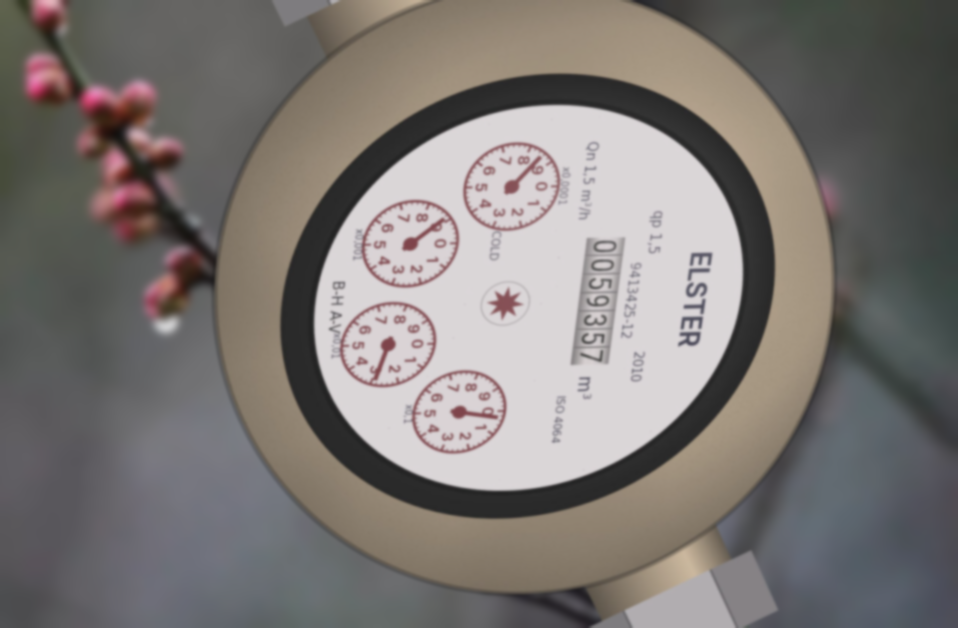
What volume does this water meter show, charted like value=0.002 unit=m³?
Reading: value=59357.0288 unit=m³
